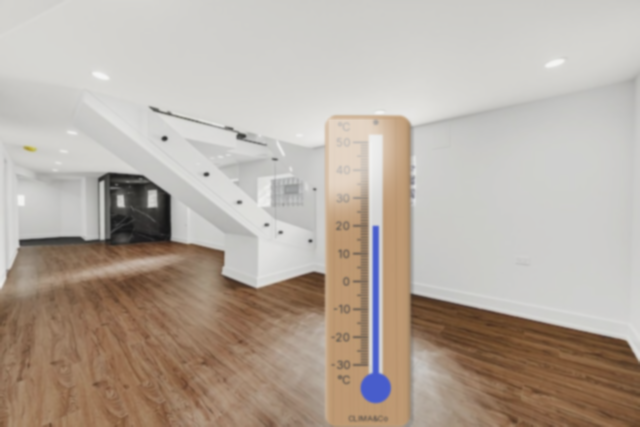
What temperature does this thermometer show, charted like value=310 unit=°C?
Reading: value=20 unit=°C
